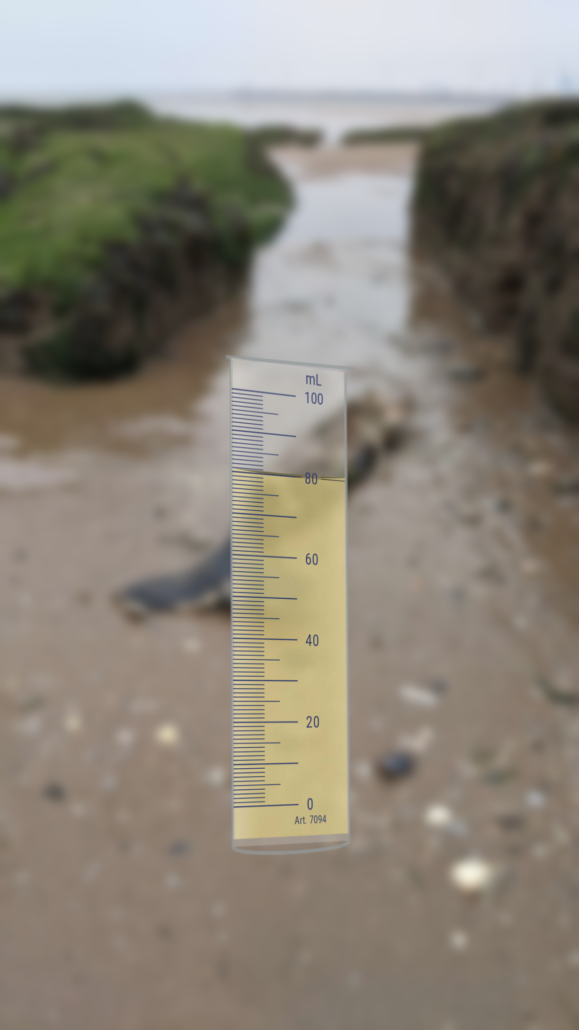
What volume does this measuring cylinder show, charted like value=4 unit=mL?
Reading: value=80 unit=mL
